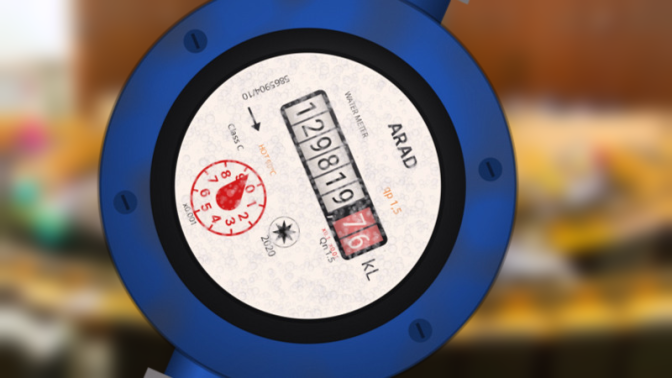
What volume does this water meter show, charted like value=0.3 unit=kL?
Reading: value=129819.759 unit=kL
